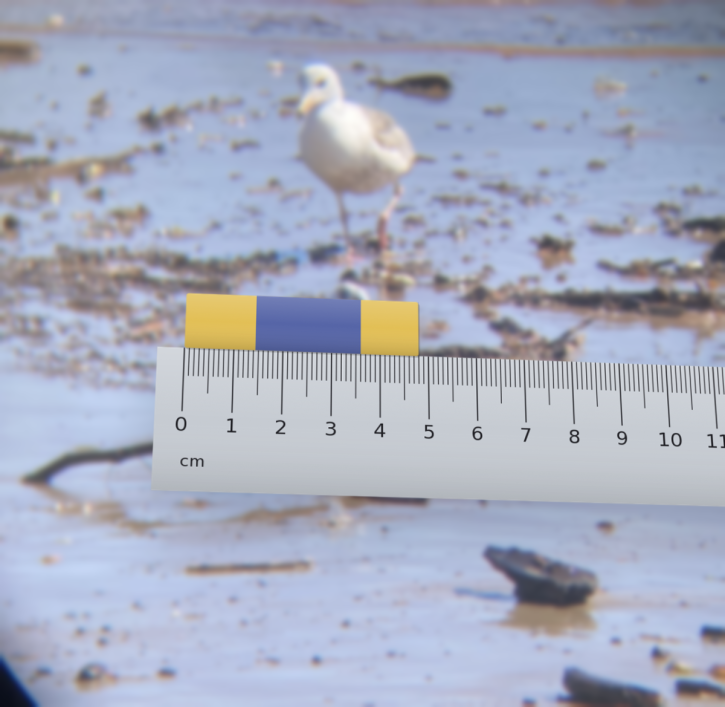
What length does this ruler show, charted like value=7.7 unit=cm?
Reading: value=4.8 unit=cm
